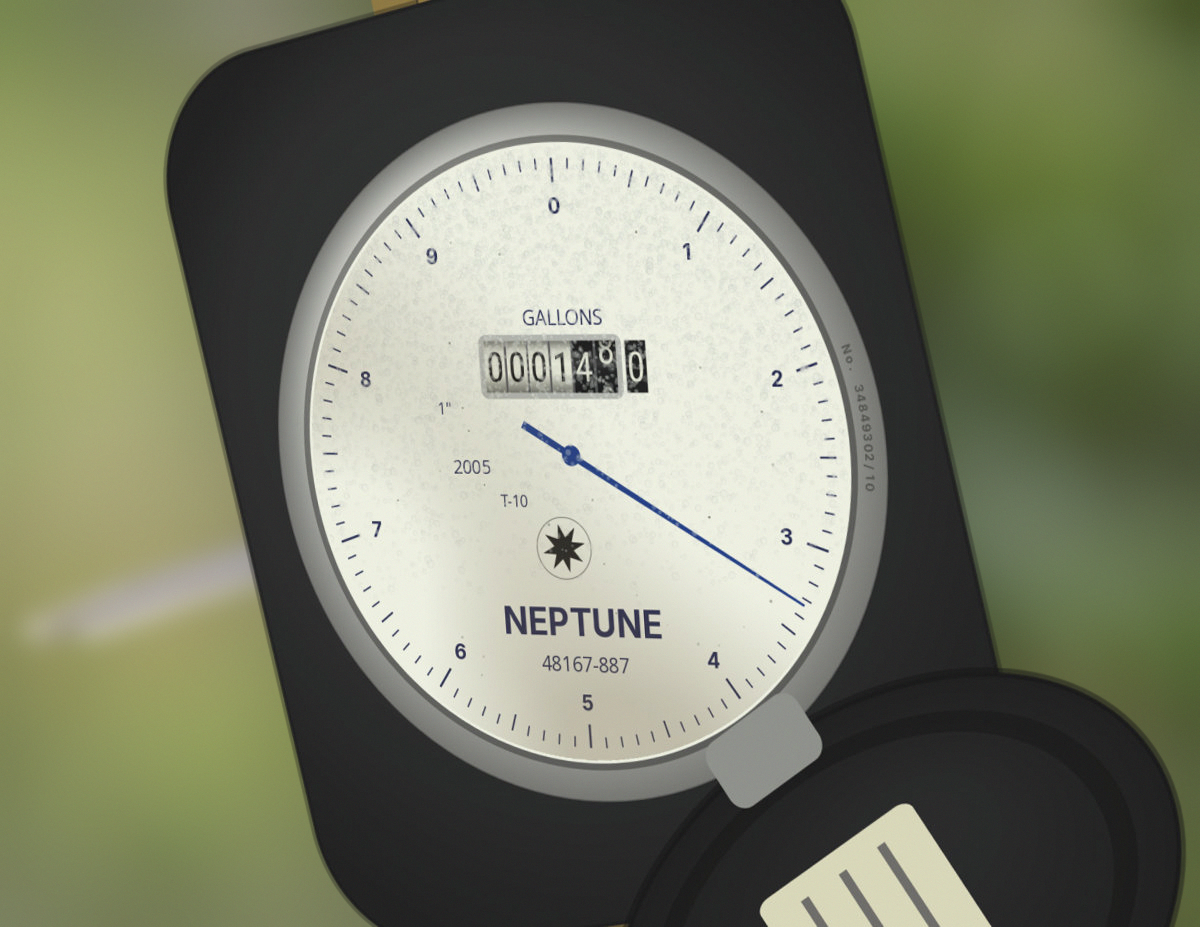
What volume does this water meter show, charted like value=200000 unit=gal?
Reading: value=1483.3 unit=gal
